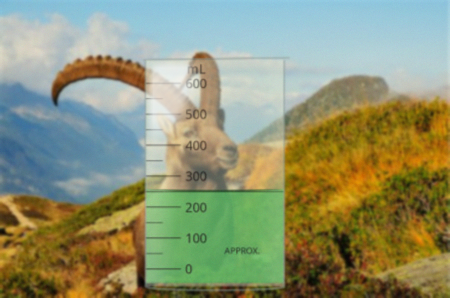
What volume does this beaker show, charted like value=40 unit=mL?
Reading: value=250 unit=mL
